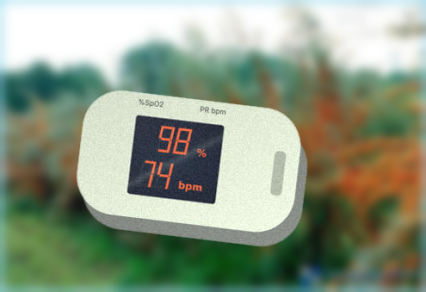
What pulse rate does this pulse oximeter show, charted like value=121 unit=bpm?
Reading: value=74 unit=bpm
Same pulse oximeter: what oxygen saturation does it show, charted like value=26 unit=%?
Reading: value=98 unit=%
